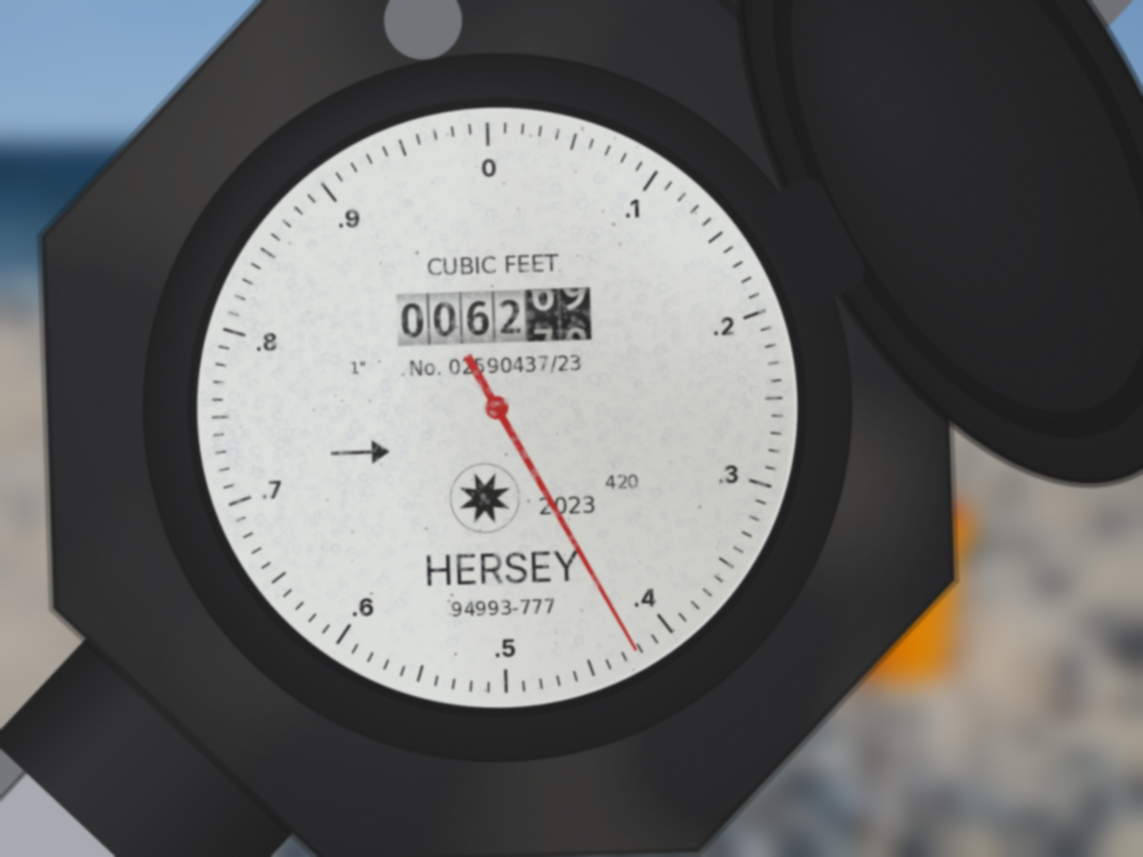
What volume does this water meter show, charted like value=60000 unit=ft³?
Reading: value=6269.42 unit=ft³
